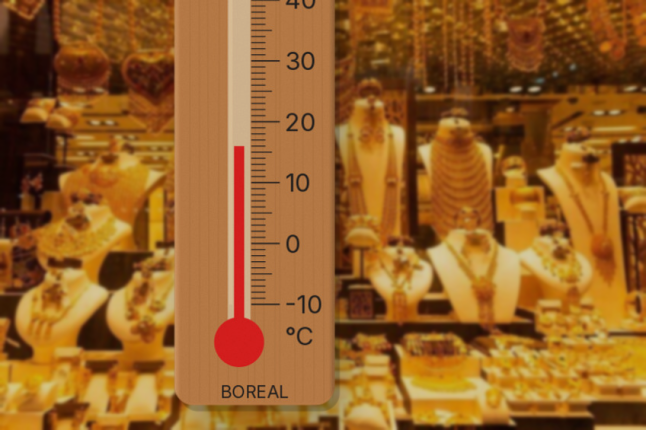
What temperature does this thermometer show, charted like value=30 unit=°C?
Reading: value=16 unit=°C
